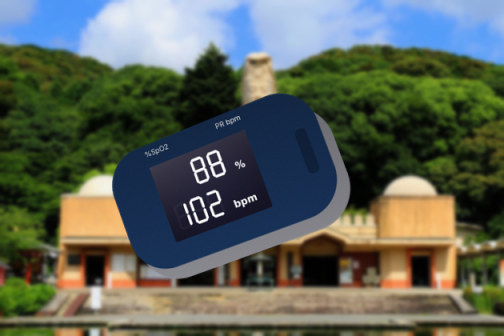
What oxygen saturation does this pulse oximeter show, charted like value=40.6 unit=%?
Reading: value=88 unit=%
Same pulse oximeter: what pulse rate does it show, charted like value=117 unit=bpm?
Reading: value=102 unit=bpm
